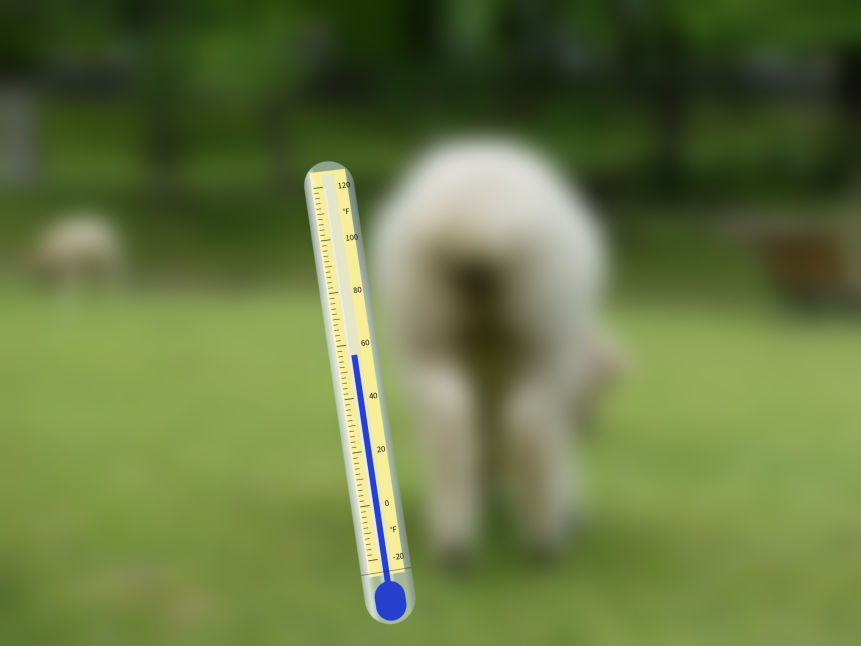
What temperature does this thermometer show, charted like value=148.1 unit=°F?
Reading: value=56 unit=°F
